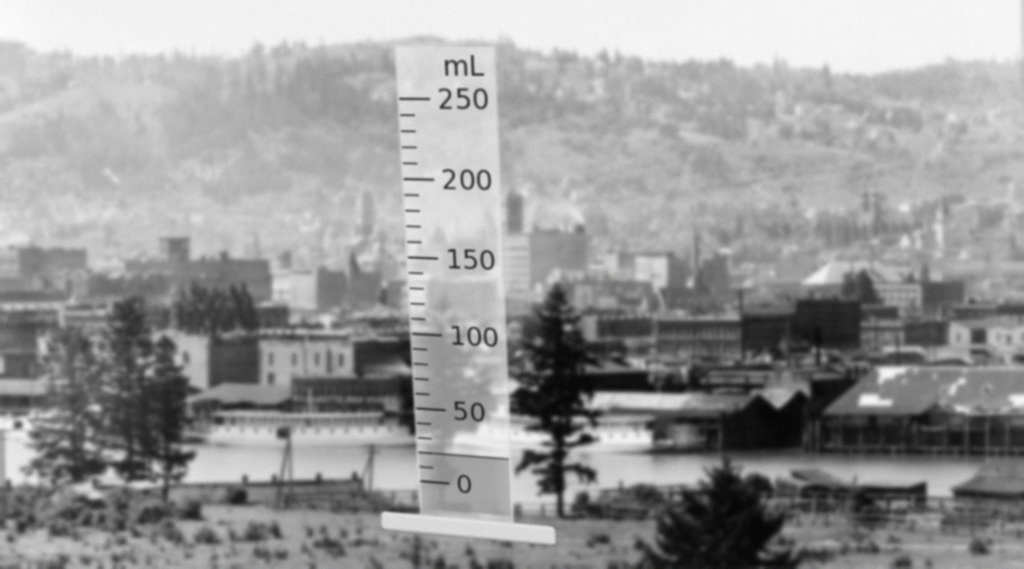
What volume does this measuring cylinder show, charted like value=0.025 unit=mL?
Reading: value=20 unit=mL
